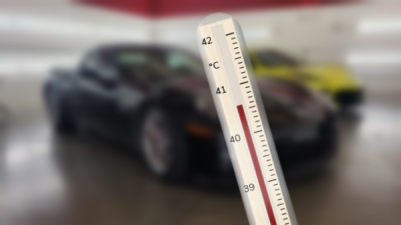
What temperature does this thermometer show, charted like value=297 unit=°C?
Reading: value=40.6 unit=°C
